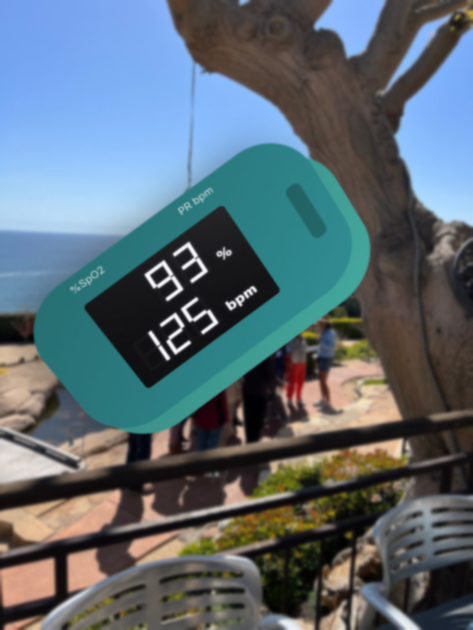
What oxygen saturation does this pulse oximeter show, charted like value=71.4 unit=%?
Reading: value=93 unit=%
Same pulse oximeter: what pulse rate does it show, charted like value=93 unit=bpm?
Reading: value=125 unit=bpm
